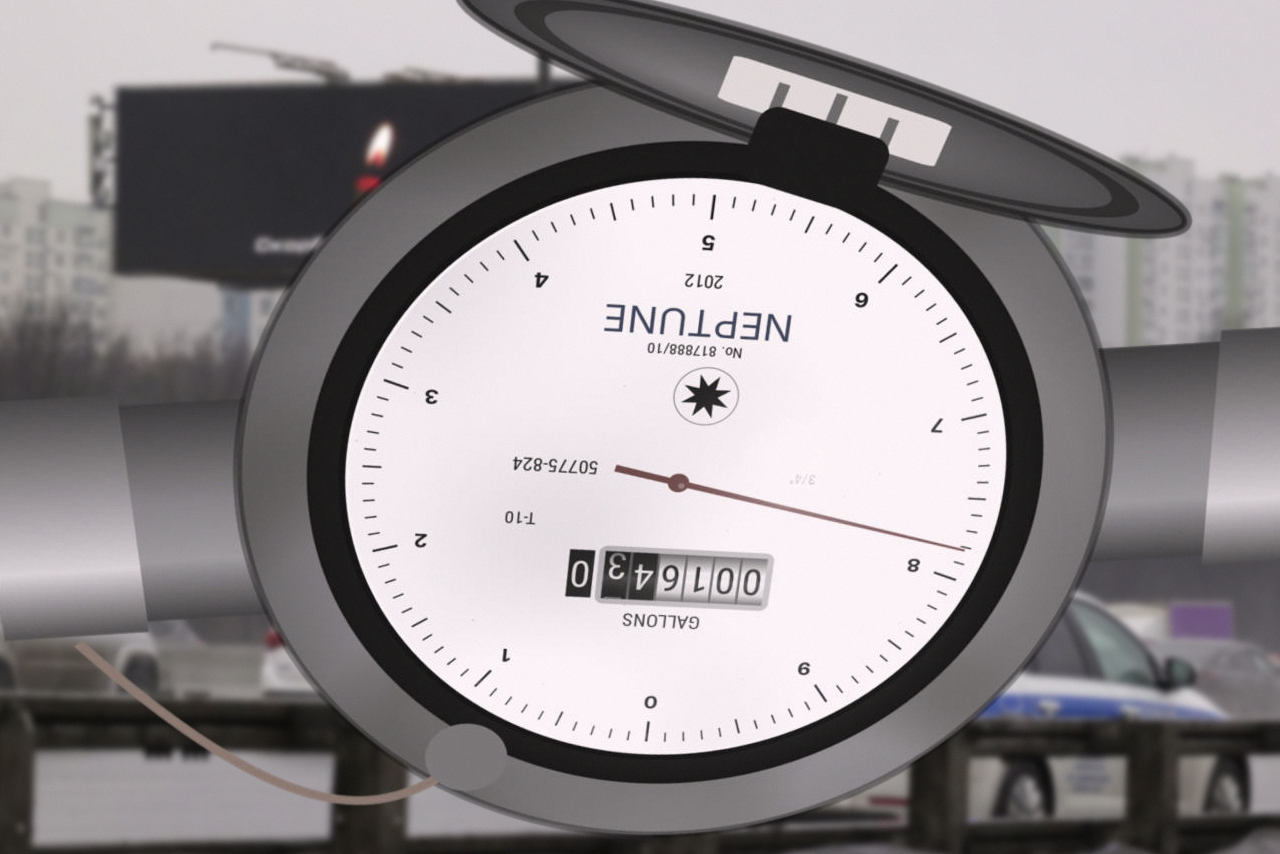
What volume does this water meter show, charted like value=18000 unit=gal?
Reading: value=16427.8 unit=gal
